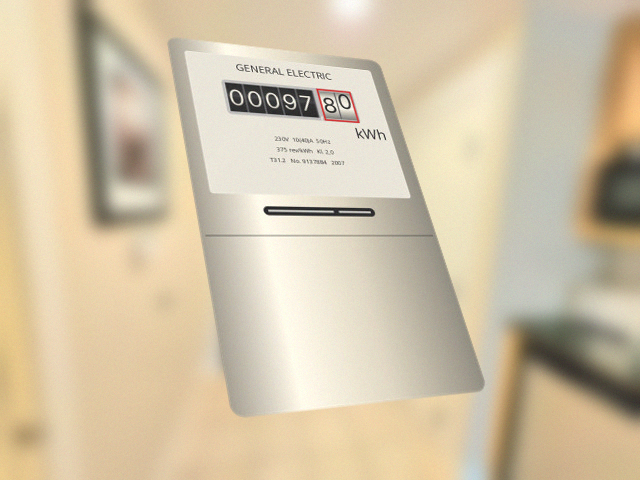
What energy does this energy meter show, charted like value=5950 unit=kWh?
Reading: value=97.80 unit=kWh
